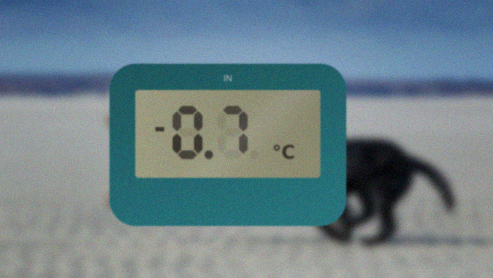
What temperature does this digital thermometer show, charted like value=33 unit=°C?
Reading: value=-0.7 unit=°C
